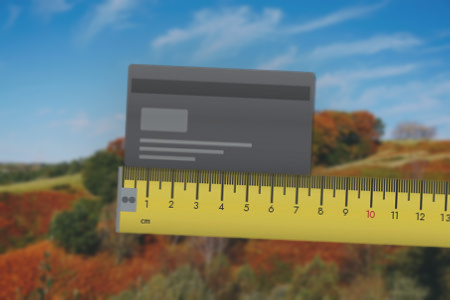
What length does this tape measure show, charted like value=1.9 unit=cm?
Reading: value=7.5 unit=cm
